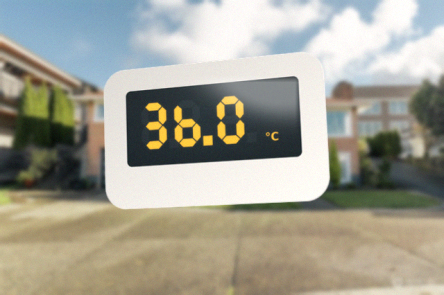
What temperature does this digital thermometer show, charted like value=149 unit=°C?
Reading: value=36.0 unit=°C
